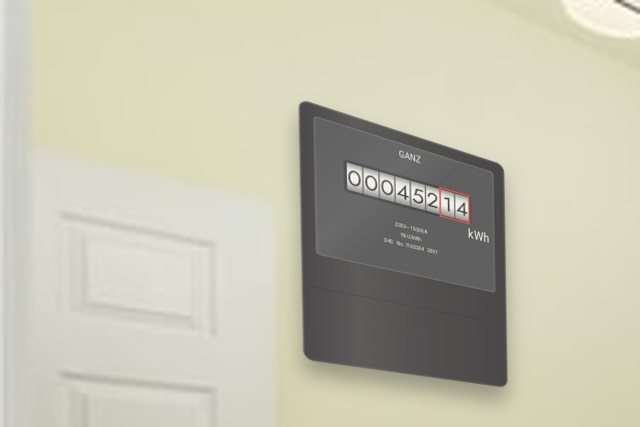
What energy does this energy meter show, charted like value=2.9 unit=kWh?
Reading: value=452.14 unit=kWh
